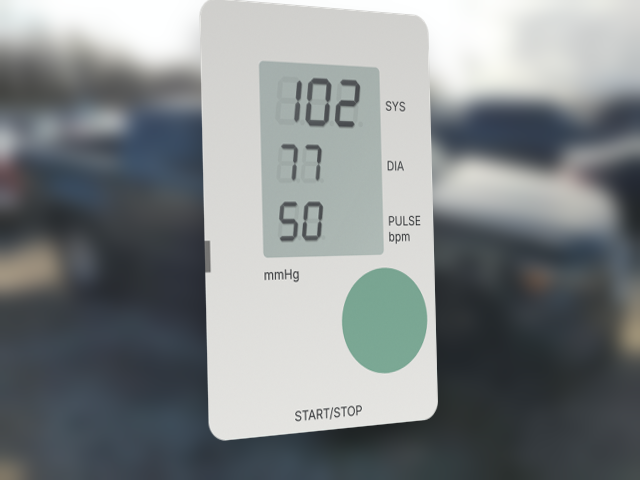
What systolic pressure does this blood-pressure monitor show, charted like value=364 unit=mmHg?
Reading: value=102 unit=mmHg
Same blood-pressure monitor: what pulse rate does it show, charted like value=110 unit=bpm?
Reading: value=50 unit=bpm
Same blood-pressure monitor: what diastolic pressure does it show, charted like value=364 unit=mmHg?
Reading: value=77 unit=mmHg
